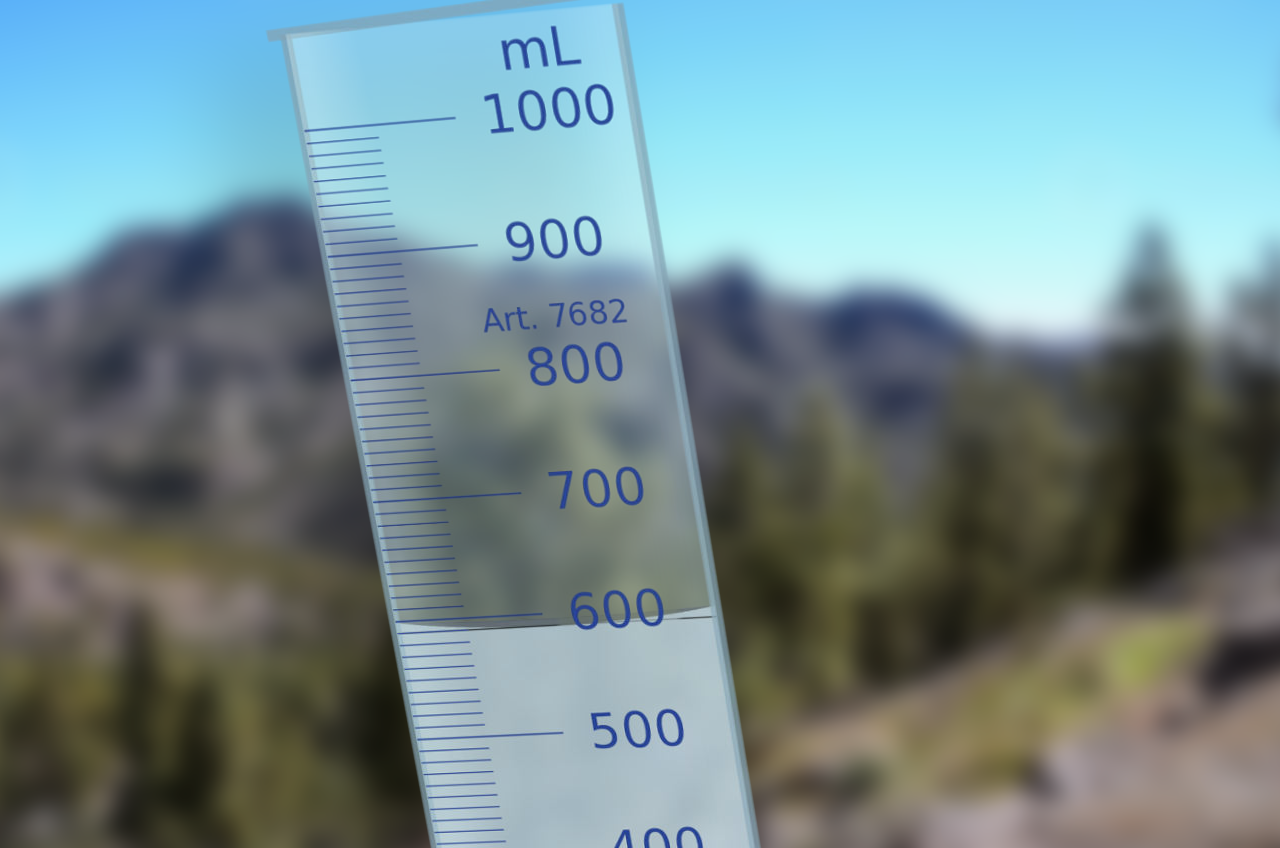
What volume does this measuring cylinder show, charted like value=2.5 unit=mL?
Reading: value=590 unit=mL
